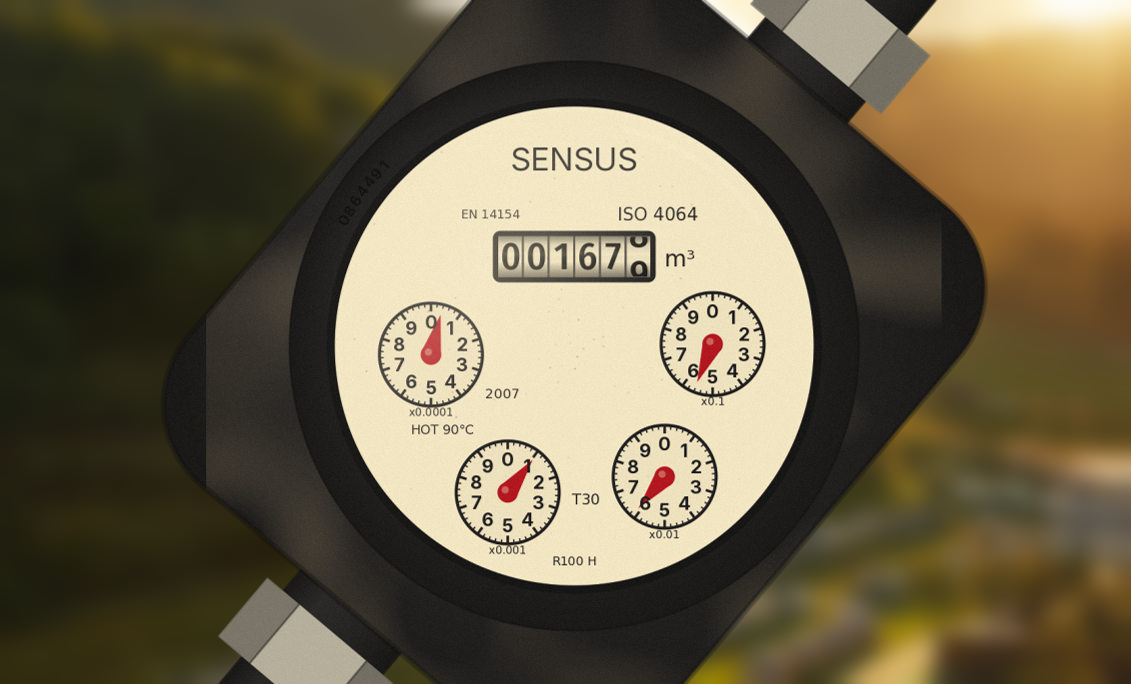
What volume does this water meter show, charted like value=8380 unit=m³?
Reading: value=1678.5610 unit=m³
